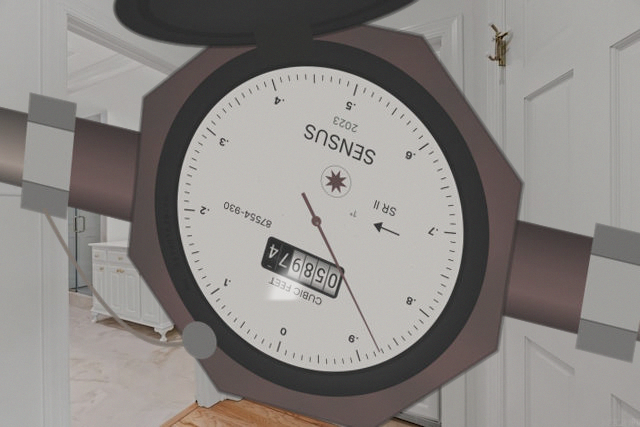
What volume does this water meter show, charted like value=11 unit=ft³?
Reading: value=58973.87 unit=ft³
